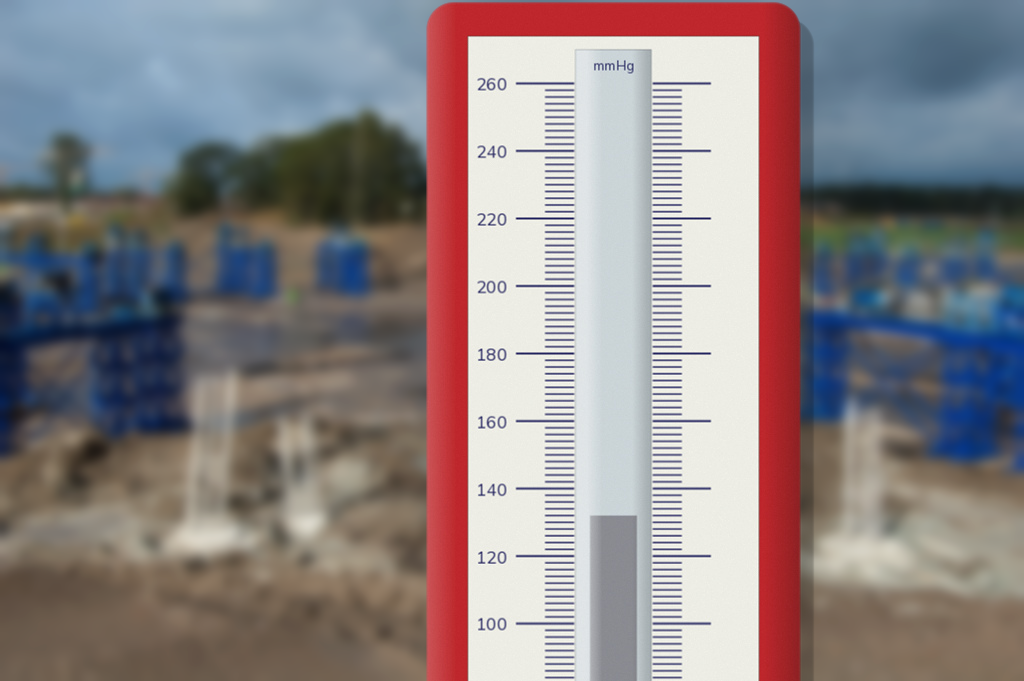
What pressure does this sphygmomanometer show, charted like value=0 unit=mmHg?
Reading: value=132 unit=mmHg
